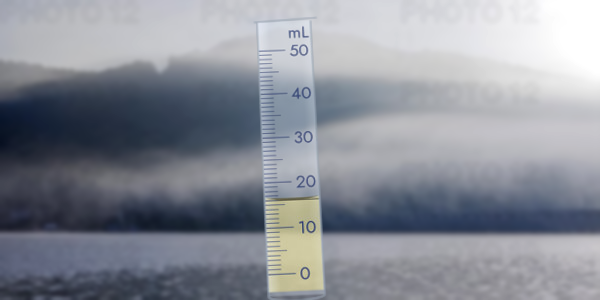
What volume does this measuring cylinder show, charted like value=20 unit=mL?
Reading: value=16 unit=mL
